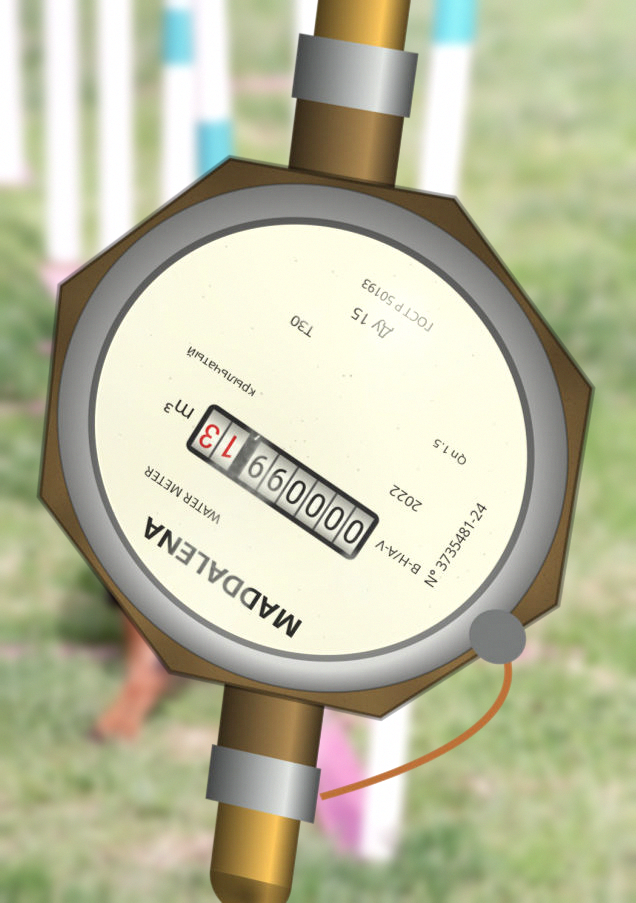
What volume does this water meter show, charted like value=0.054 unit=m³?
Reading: value=99.13 unit=m³
